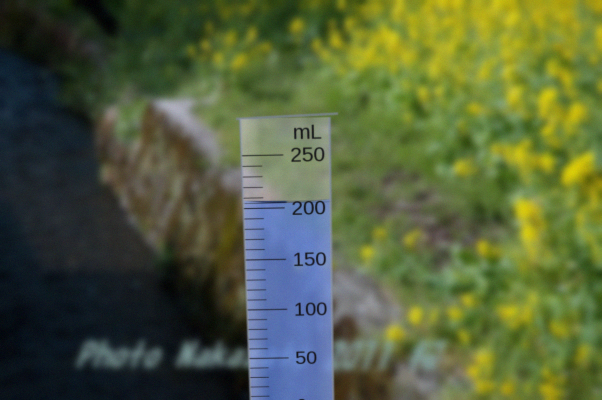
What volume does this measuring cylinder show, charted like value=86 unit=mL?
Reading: value=205 unit=mL
